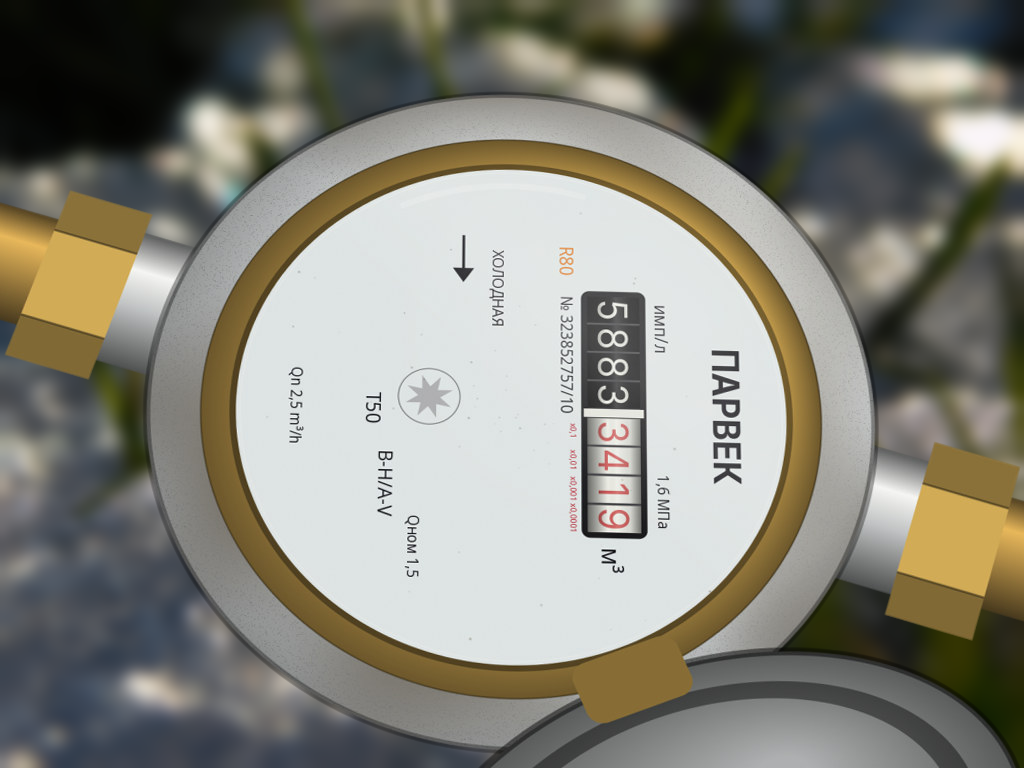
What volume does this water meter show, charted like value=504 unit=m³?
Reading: value=5883.3419 unit=m³
